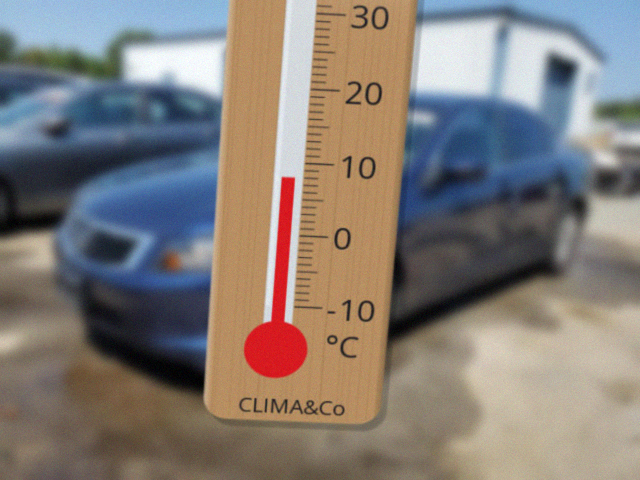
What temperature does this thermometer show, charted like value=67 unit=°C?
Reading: value=8 unit=°C
